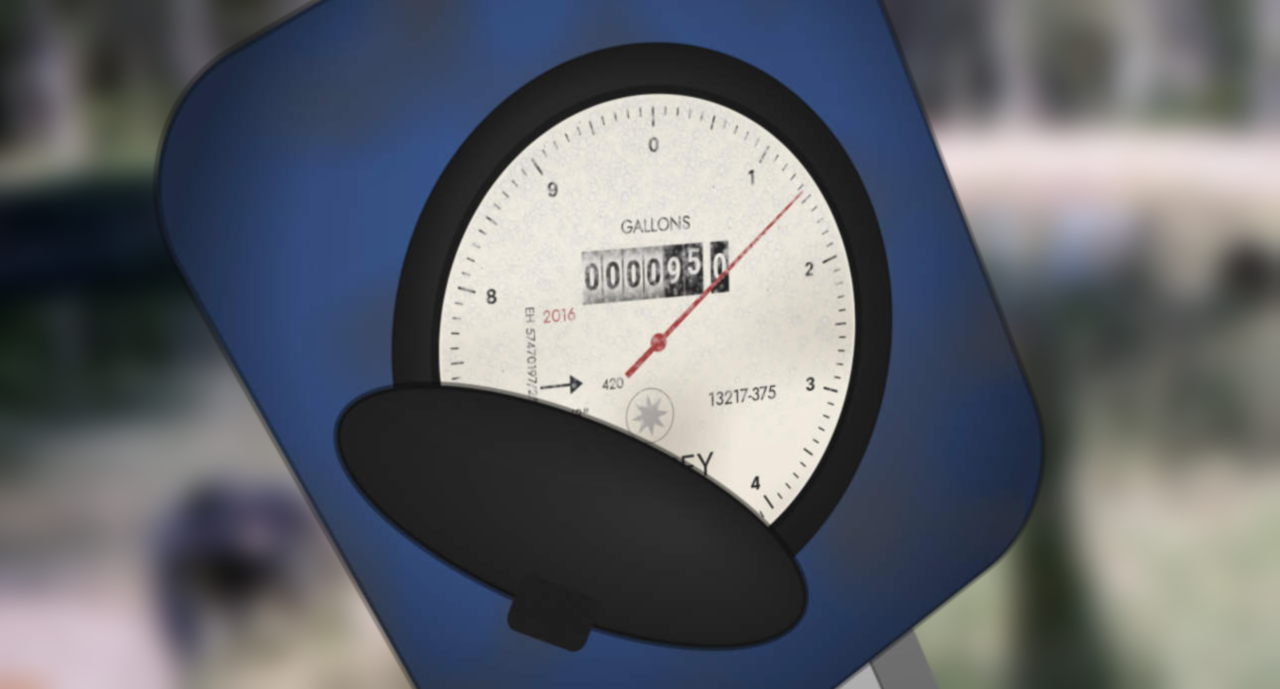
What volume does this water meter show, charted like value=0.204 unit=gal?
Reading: value=951.4 unit=gal
